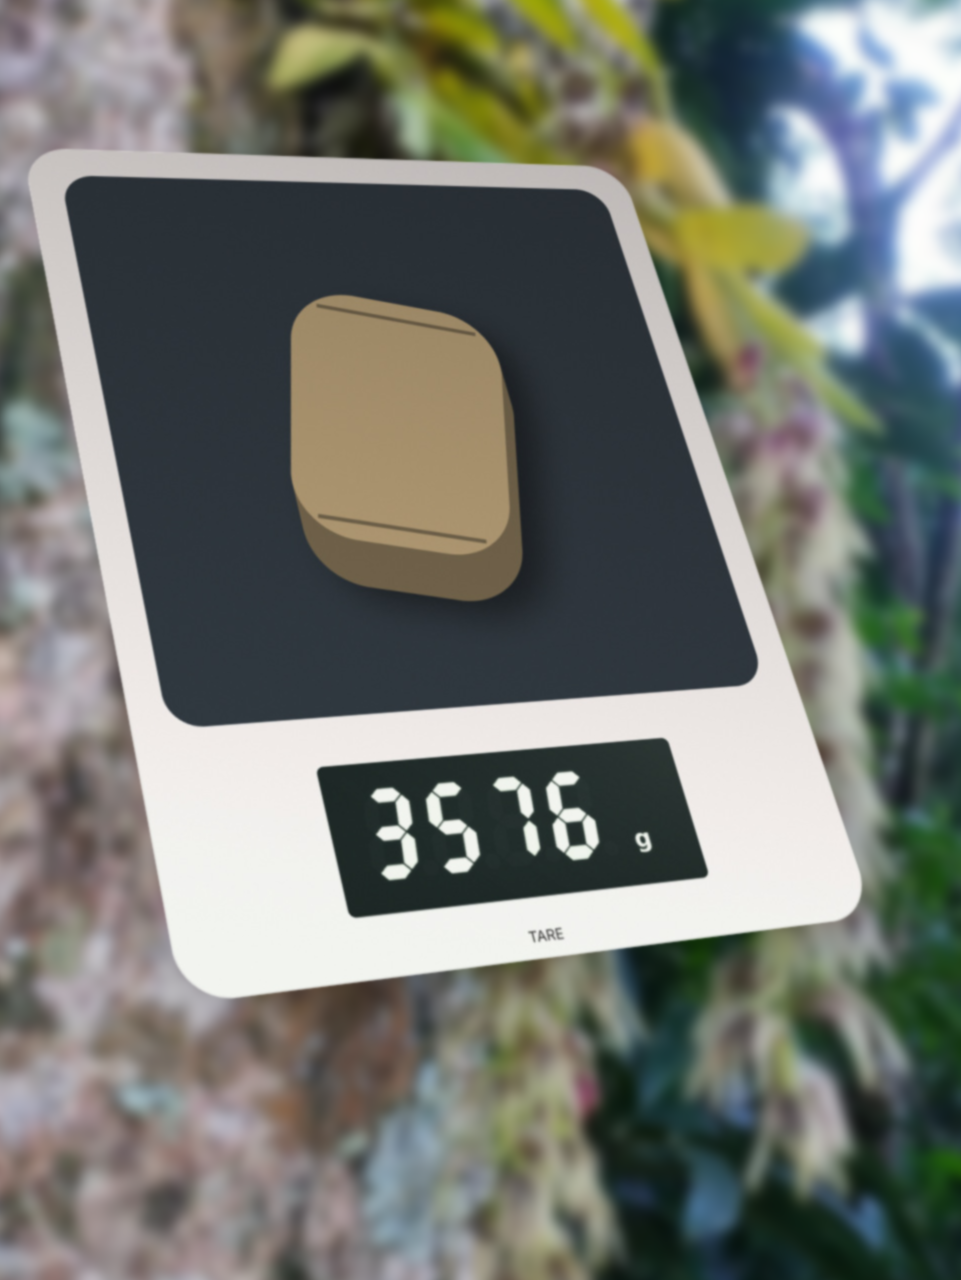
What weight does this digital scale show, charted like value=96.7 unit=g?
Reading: value=3576 unit=g
